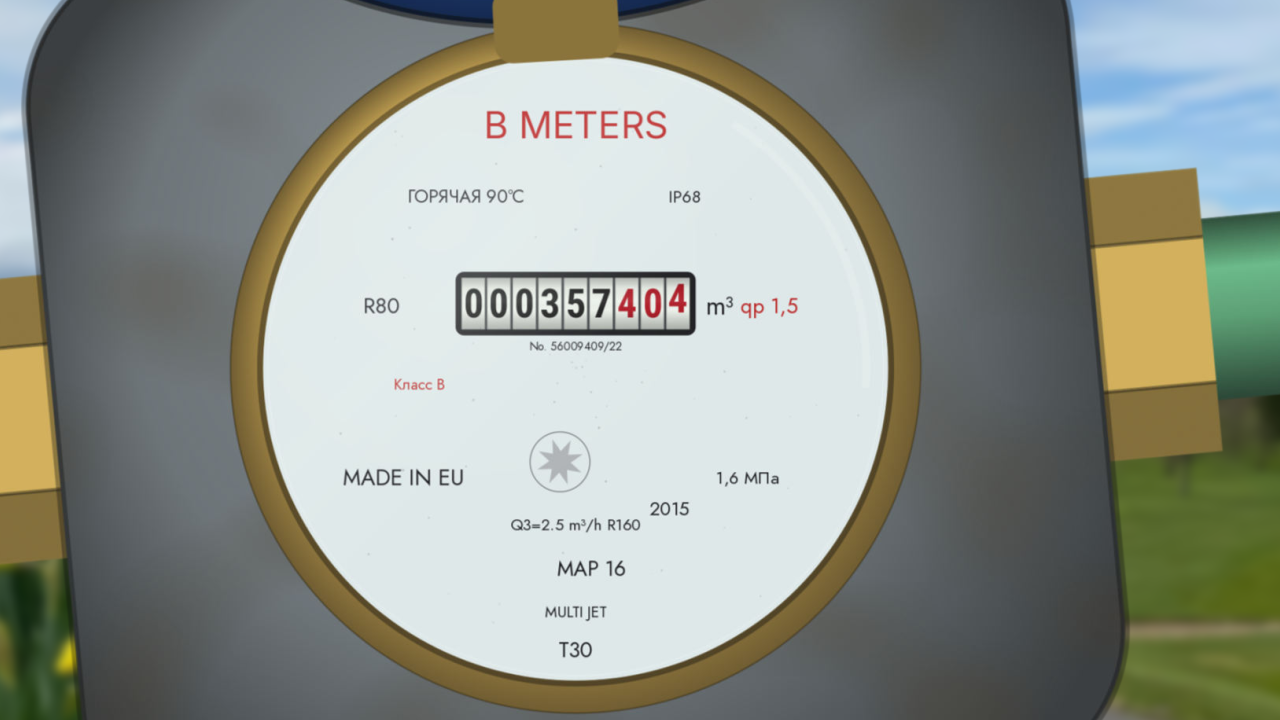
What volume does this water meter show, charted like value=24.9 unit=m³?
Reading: value=357.404 unit=m³
